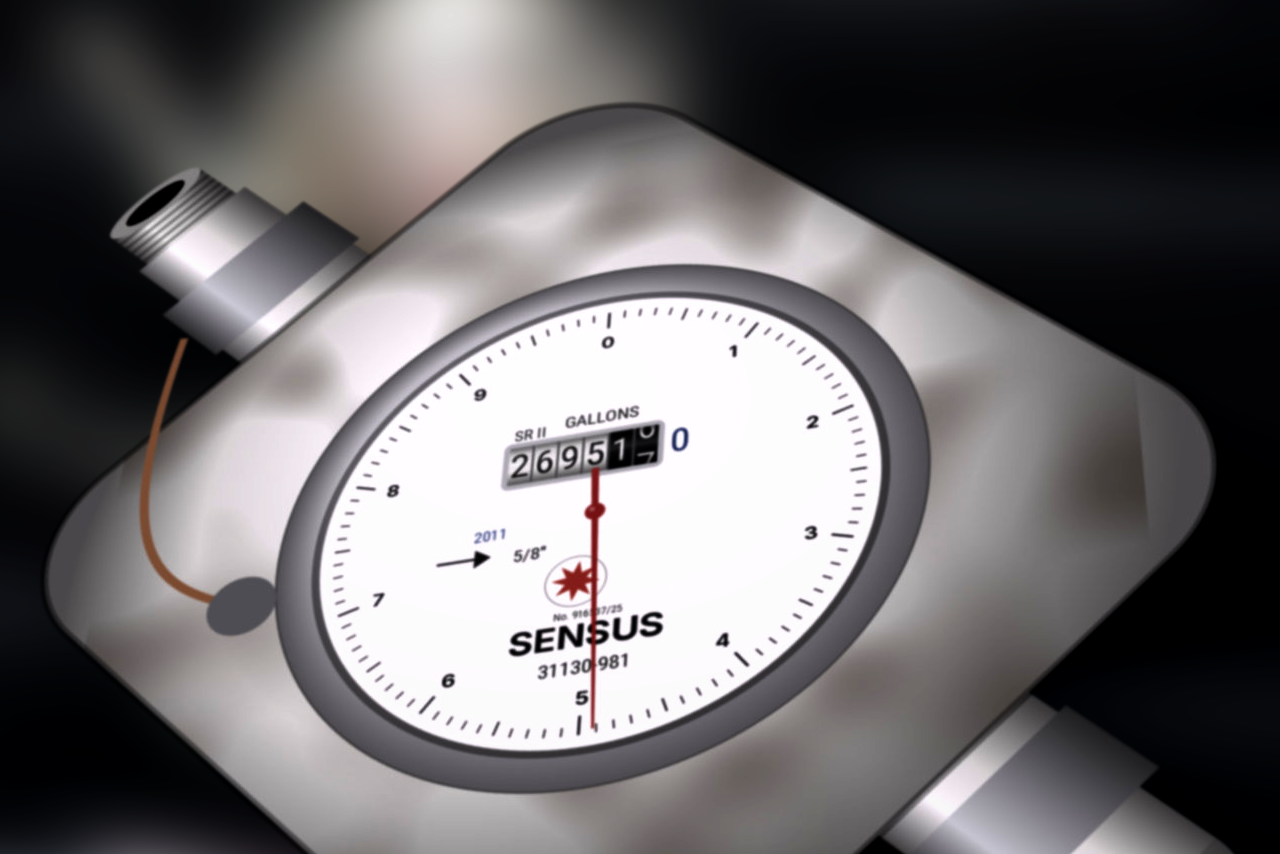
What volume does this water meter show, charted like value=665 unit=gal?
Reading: value=2695164.9 unit=gal
